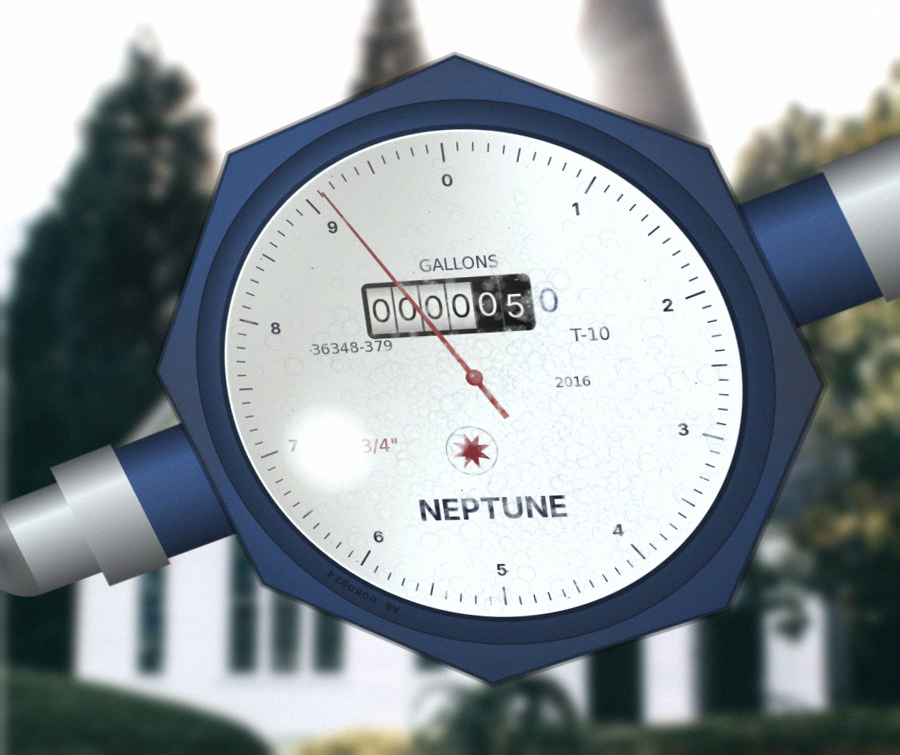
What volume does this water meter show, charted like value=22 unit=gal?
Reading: value=49.1 unit=gal
